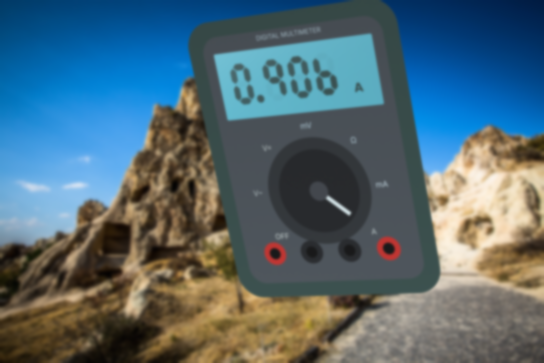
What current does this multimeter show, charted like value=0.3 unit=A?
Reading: value=0.906 unit=A
